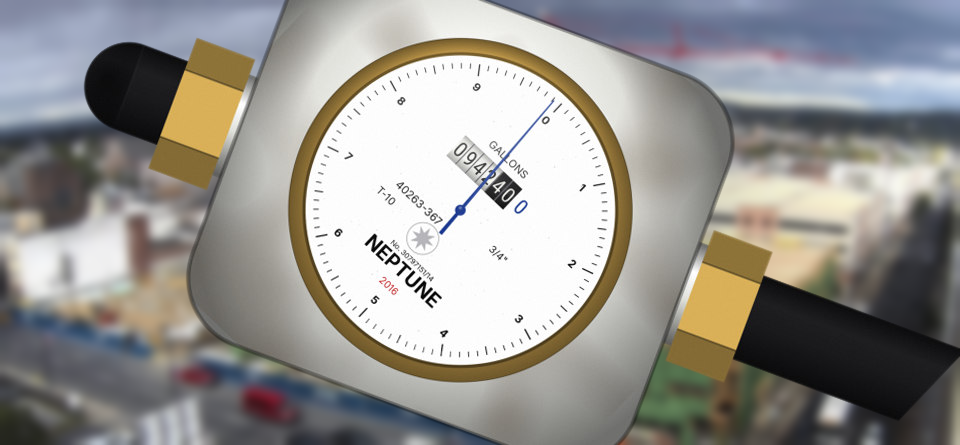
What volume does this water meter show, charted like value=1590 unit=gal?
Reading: value=942399.9 unit=gal
